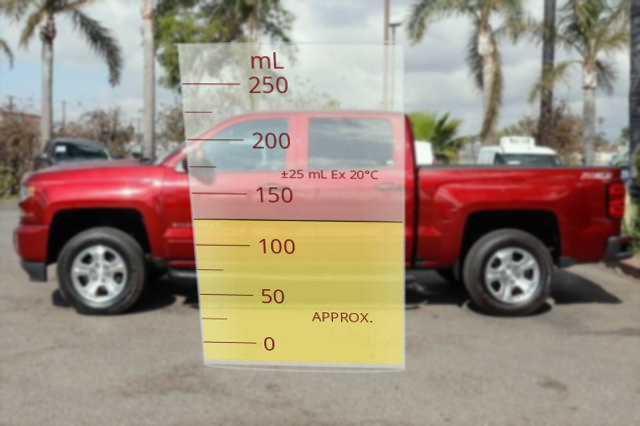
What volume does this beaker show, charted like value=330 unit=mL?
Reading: value=125 unit=mL
